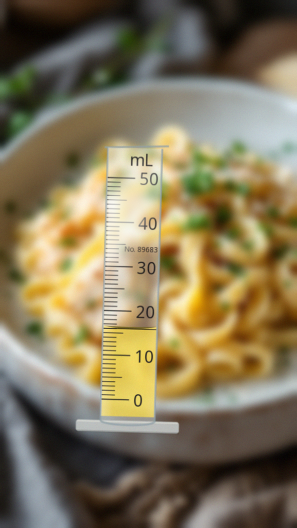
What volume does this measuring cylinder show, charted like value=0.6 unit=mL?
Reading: value=16 unit=mL
